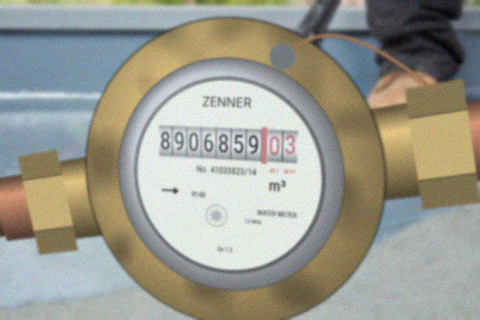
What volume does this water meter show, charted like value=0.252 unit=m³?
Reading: value=8906859.03 unit=m³
